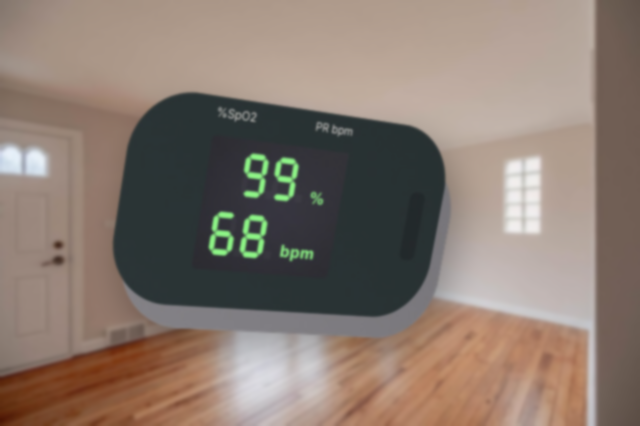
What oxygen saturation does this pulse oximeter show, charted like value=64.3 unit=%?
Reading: value=99 unit=%
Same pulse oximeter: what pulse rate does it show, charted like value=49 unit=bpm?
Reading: value=68 unit=bpm
